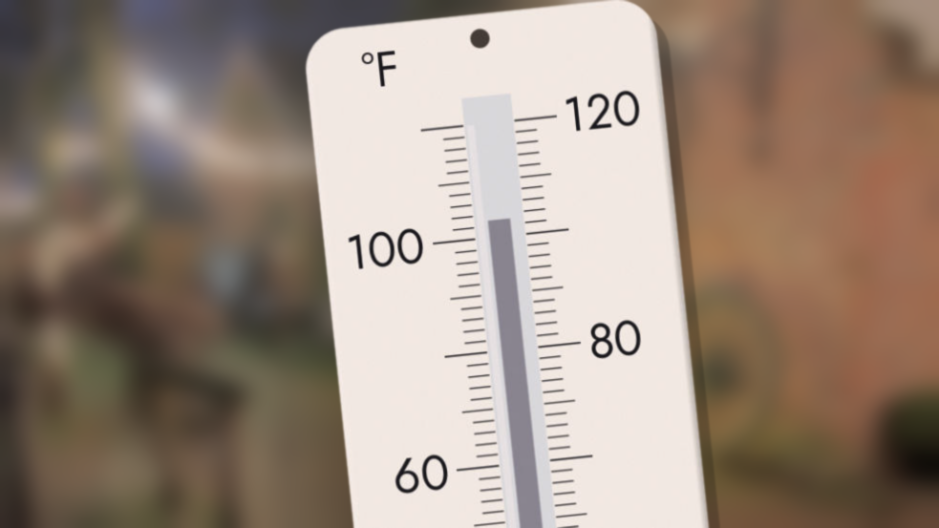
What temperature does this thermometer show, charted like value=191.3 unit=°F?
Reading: value=103 unit=°F
